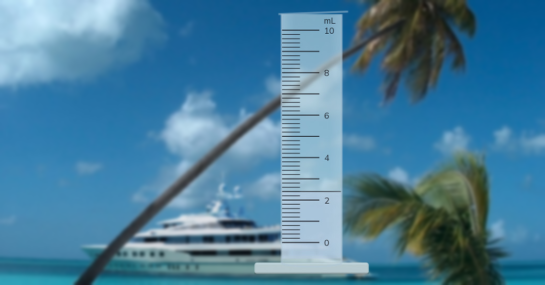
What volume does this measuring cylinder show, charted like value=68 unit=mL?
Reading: value=2.4 unit=mL
